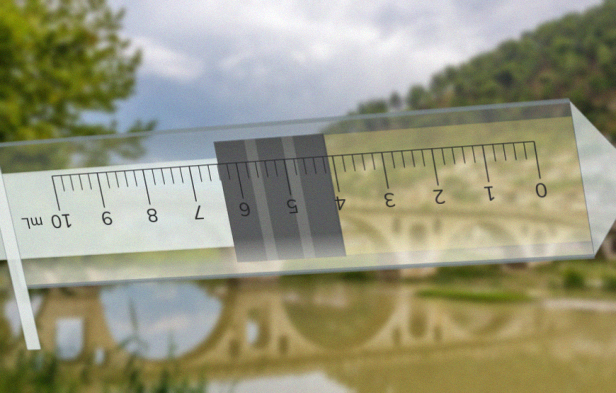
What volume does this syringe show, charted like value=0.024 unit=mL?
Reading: value=4.1 unit=mL
